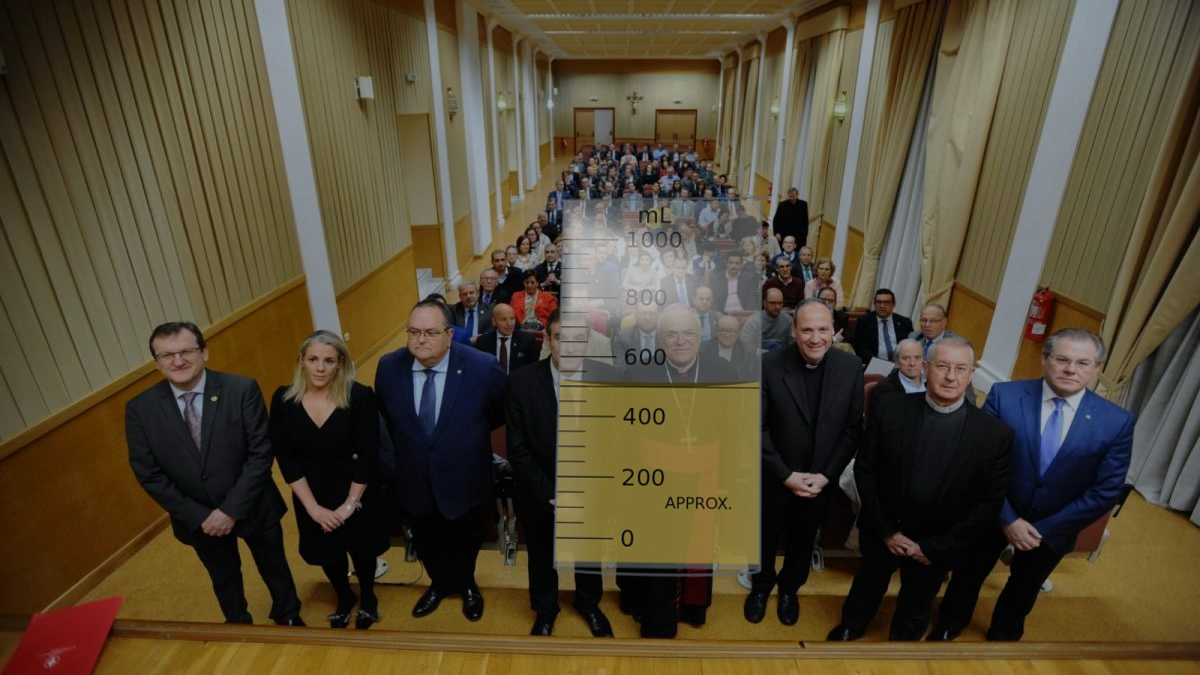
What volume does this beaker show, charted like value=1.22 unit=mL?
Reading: value=500 unit=mL
